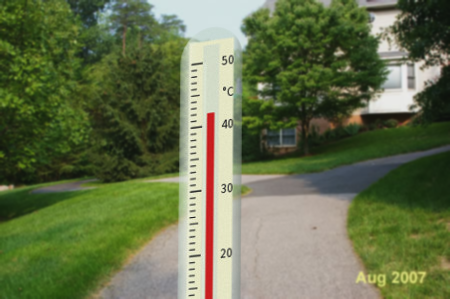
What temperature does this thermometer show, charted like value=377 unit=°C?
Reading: value=42 unit=°C
